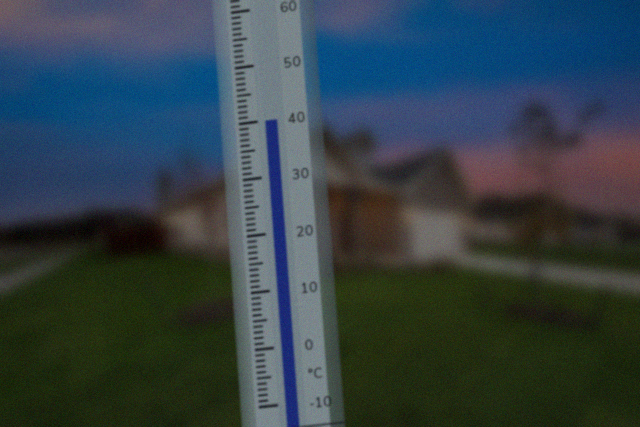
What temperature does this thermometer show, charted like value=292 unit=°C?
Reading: value=40 unit=°C
